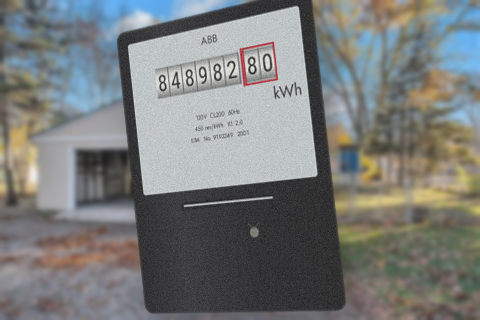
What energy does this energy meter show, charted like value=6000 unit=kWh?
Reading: value=848982.80 unit=kWh
